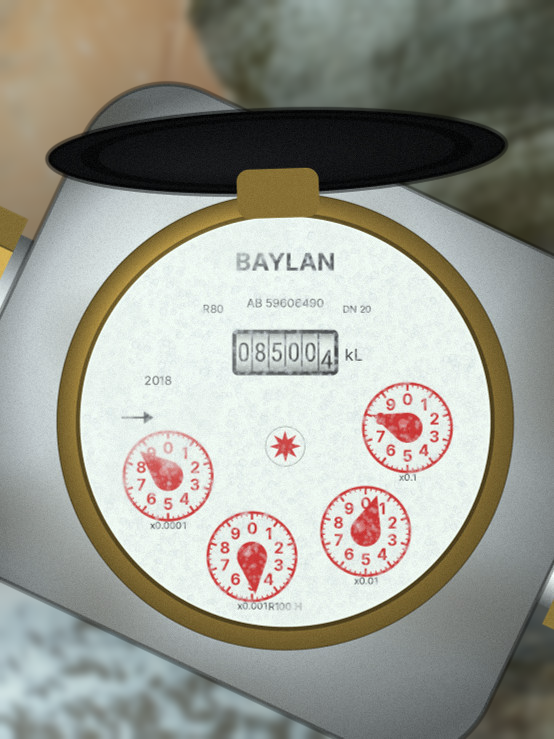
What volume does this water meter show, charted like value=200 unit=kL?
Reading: value=85003.8048 unit=kL
